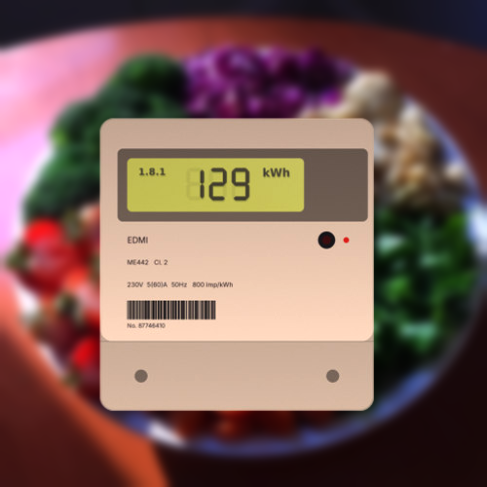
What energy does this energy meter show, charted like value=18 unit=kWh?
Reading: value=129 unit=kWh
